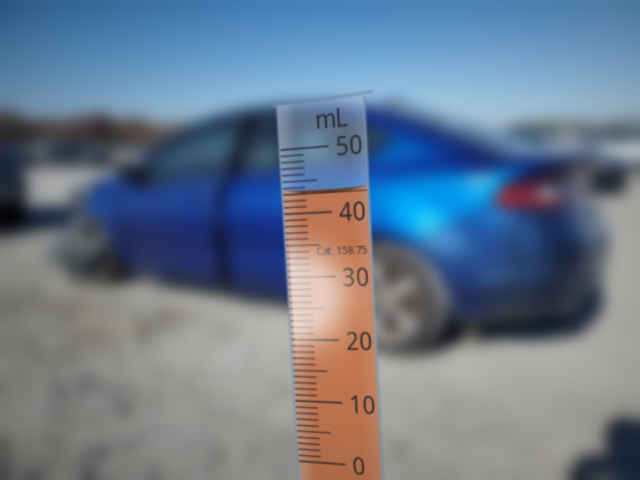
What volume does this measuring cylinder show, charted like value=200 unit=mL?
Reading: value=43 unit=mL
